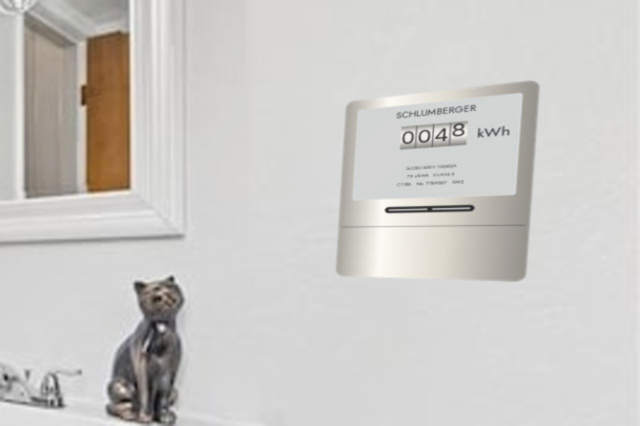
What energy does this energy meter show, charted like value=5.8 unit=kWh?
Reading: value=48 unit=kWh
